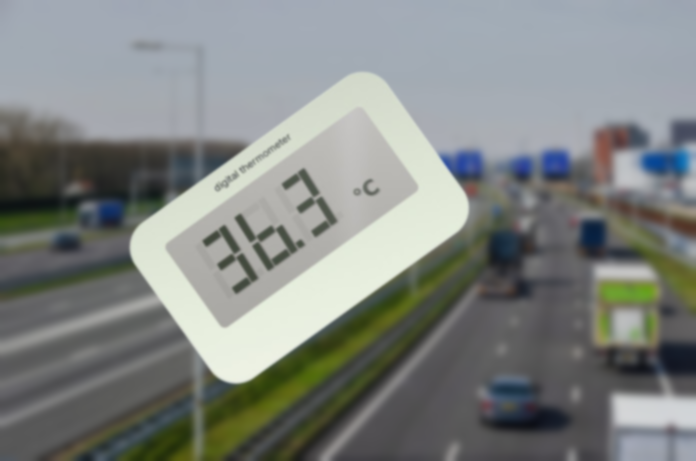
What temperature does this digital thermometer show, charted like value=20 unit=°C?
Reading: value=36.3 unit=°C
